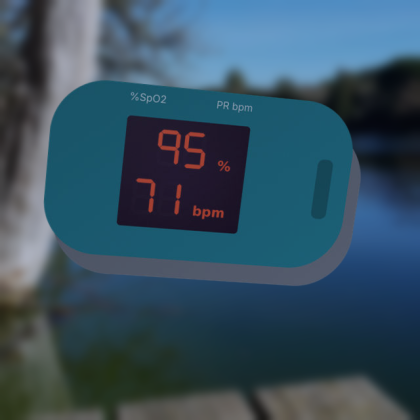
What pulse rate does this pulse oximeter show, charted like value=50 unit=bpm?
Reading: value=71 unit=bpm
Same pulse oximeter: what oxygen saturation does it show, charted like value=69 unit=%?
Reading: value=95 unit=%
